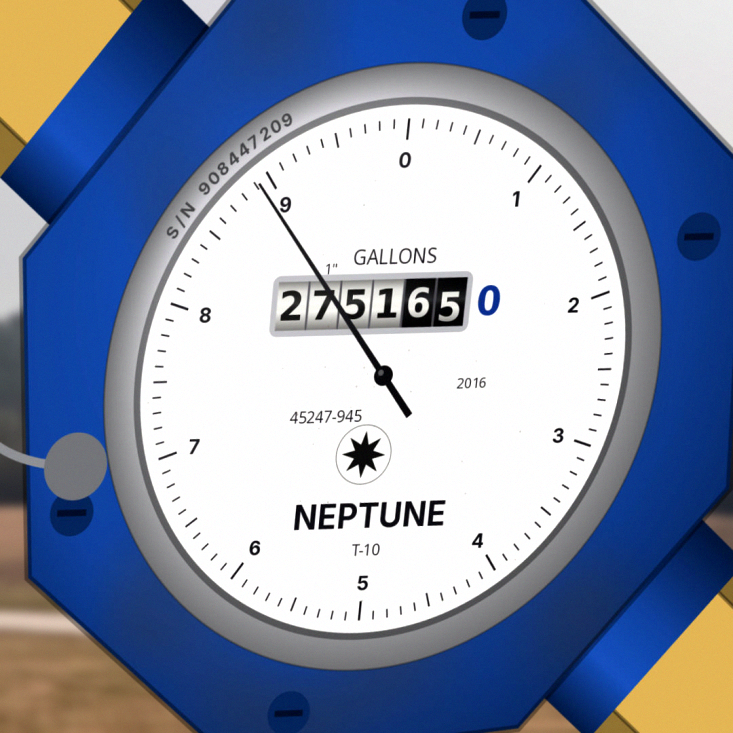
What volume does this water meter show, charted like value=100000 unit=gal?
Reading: value=2751648.9 unit=gal
